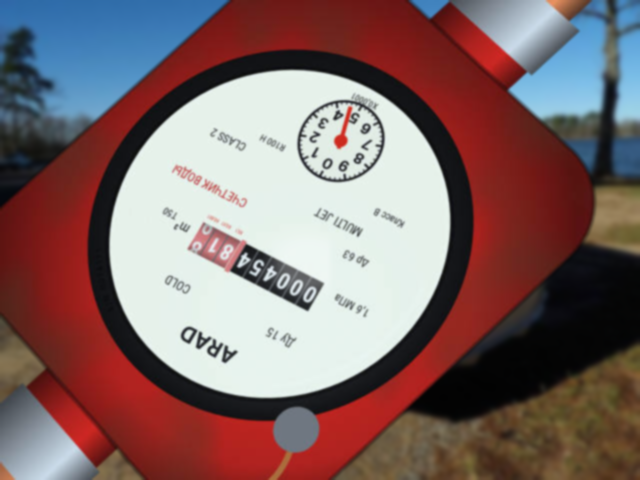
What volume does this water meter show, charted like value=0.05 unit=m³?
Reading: value=454.8184 unit=m³
